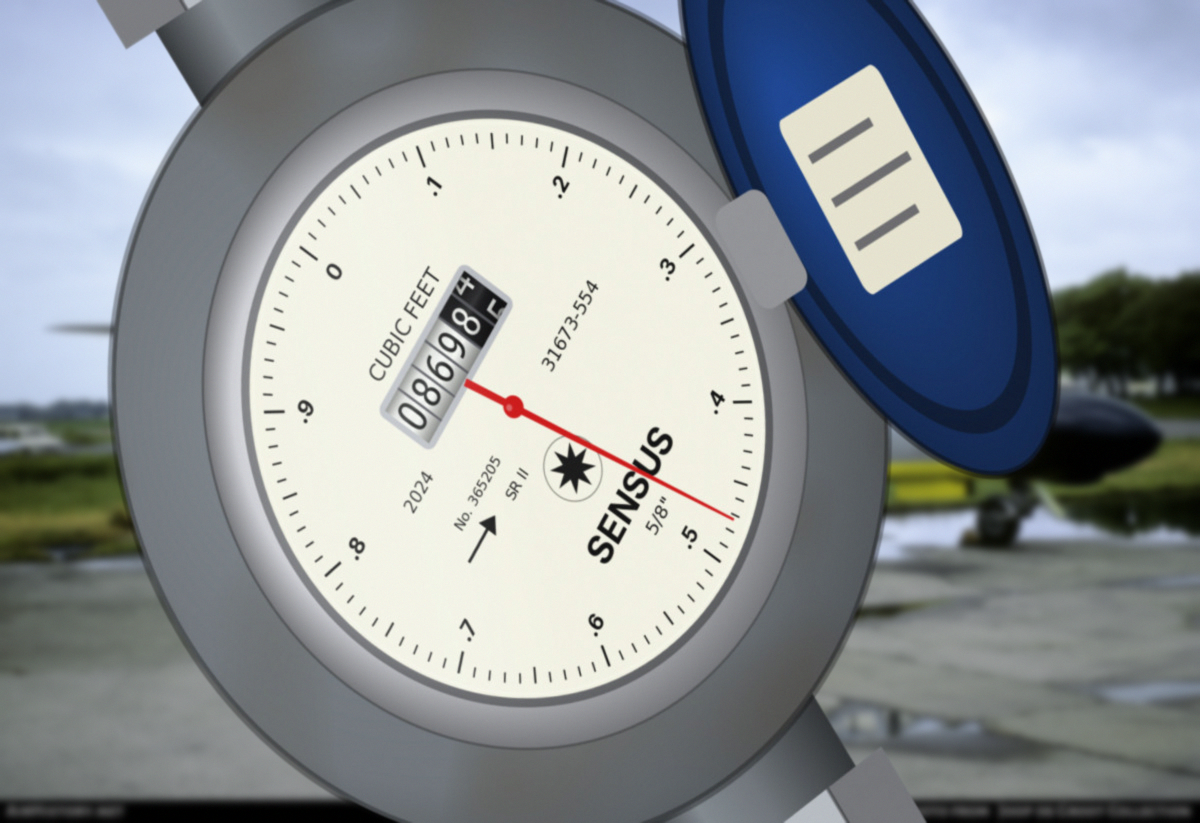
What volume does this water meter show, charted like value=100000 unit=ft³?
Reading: value=86984.47 unit=ft³
